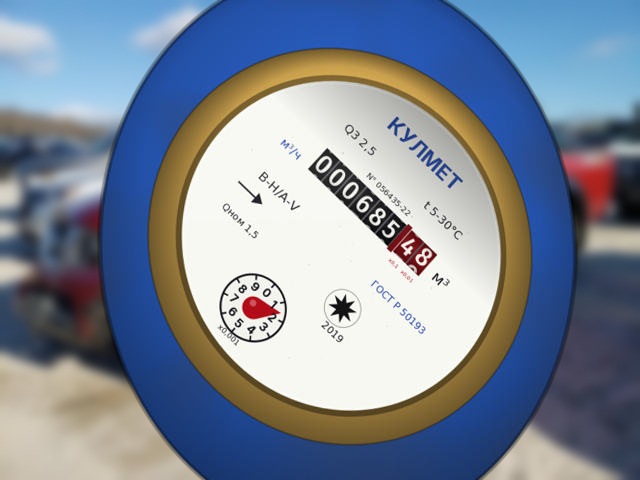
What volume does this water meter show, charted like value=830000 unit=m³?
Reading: value=685.481 unit=m³
